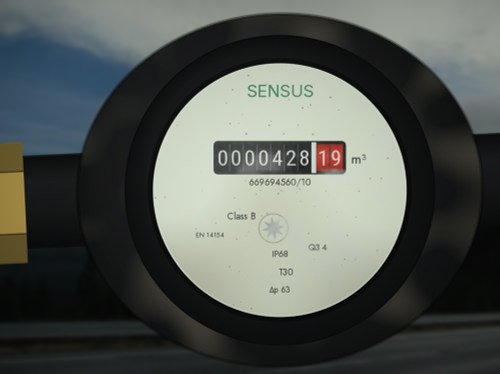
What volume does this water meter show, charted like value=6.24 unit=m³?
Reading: value=428.19 unit=m³
